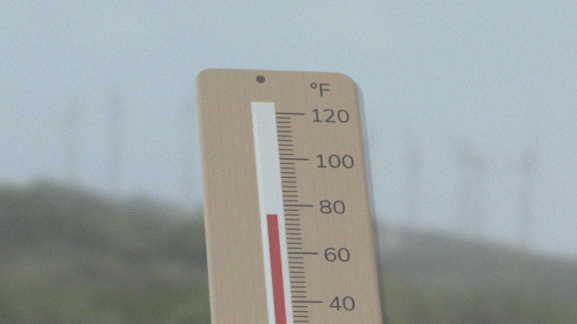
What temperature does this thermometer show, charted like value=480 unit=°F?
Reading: value=76 unit=°F
